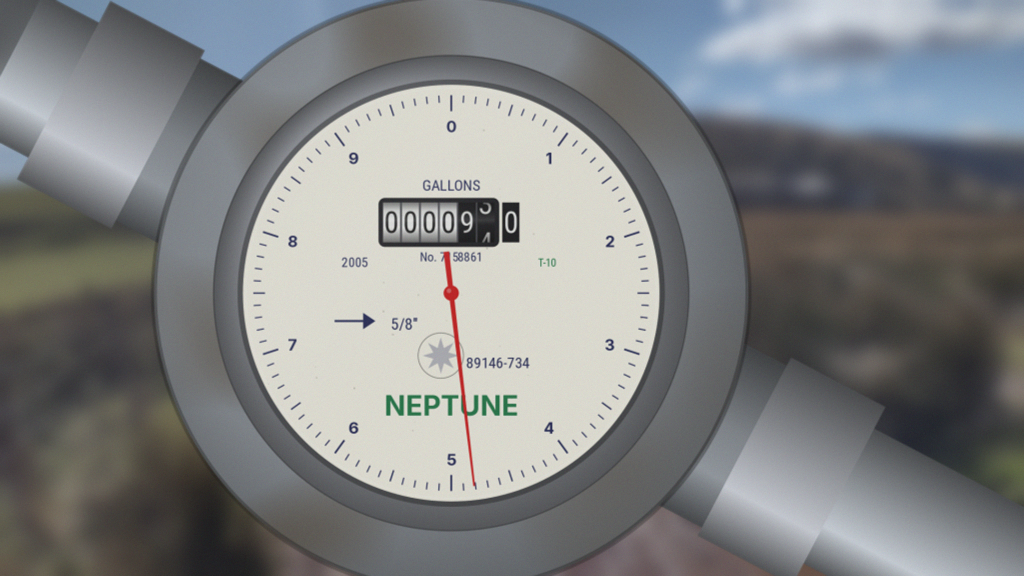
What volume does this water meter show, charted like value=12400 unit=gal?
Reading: value=934.8 unit=gal
